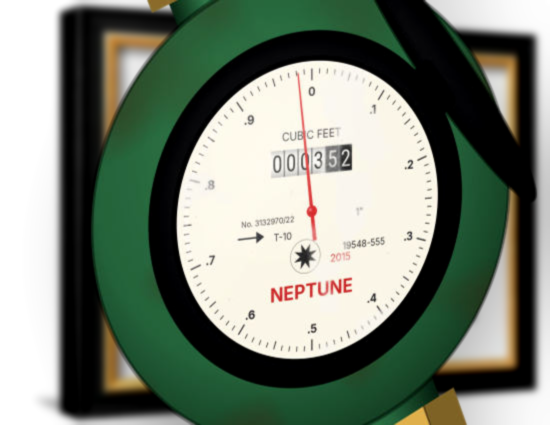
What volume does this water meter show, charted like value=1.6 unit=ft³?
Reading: value=351.98 unit=ft³
